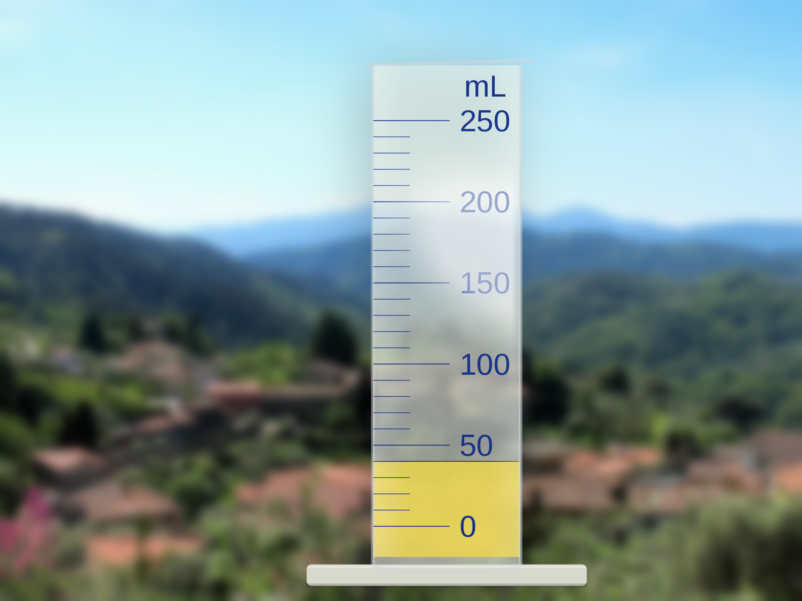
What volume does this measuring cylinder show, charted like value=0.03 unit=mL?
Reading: value=40 unit=mL
